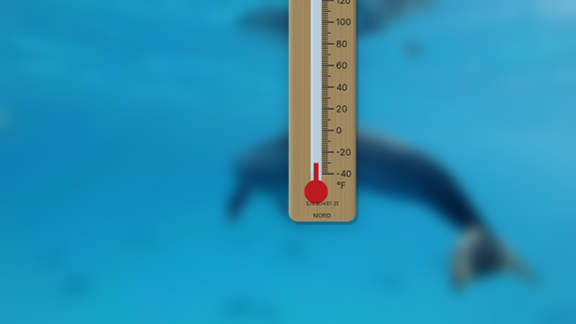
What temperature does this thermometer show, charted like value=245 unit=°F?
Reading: value=-30 unit=°F
